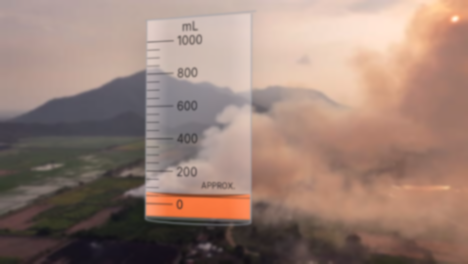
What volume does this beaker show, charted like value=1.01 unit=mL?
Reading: value=50 unit=mL
